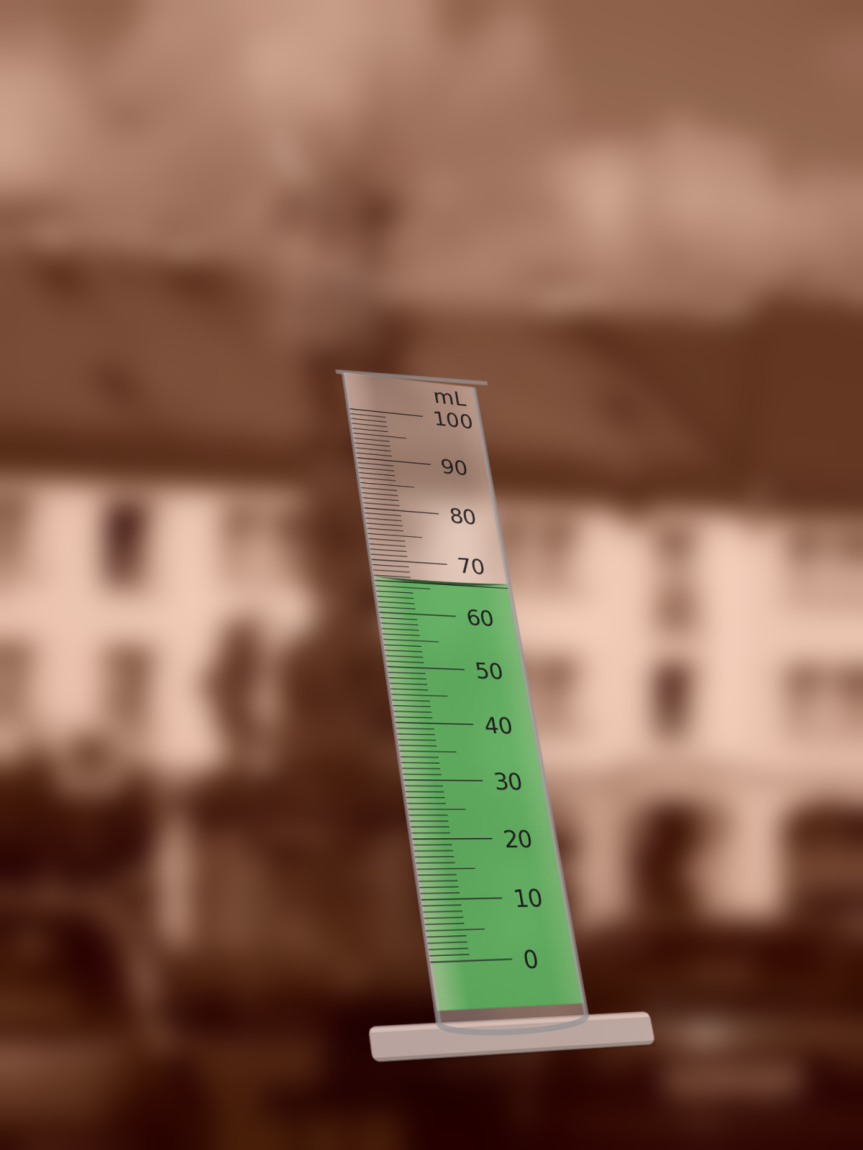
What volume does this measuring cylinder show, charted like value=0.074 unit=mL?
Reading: value=66 unit=mL
